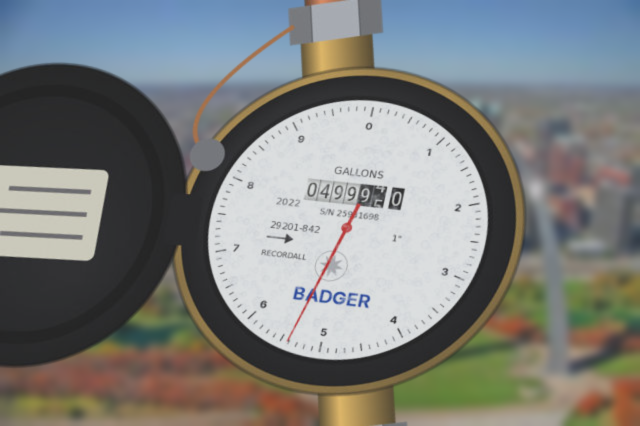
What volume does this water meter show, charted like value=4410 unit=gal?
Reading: value=499945.4 unit=gal
